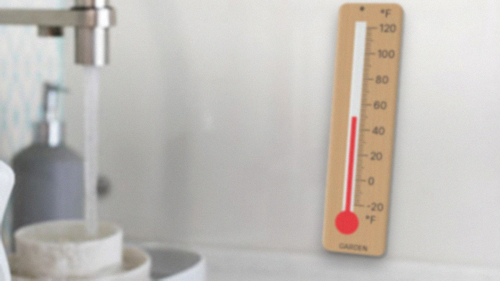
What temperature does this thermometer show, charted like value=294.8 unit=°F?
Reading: value=50 unit=°F
